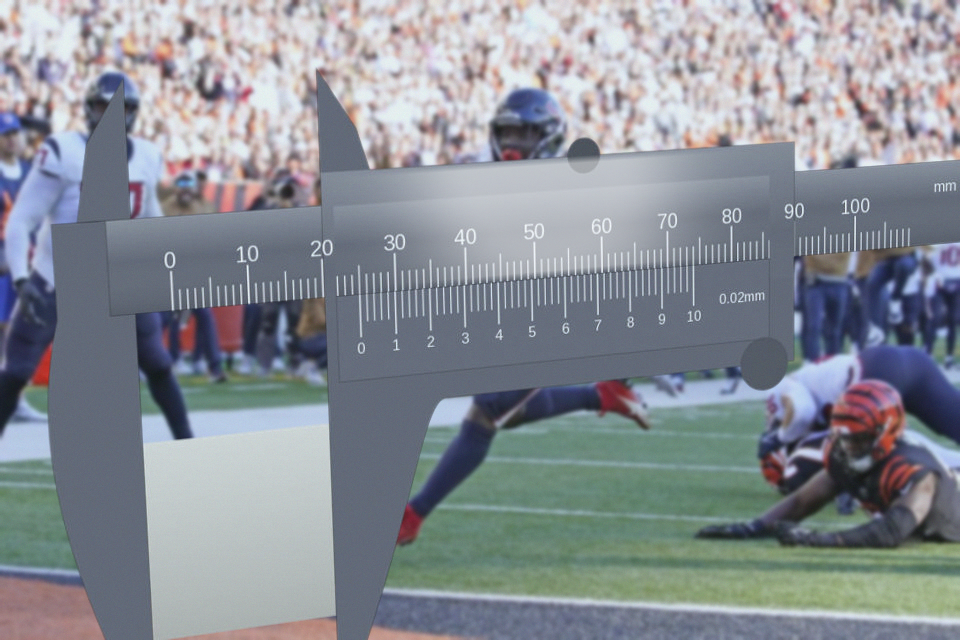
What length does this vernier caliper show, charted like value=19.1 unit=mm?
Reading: value=25.0 unit=mm
